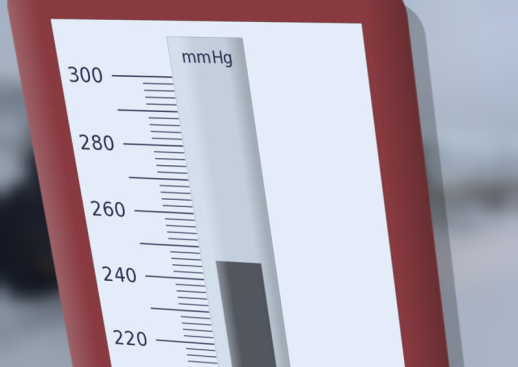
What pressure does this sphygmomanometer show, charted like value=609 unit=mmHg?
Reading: value=246 unit=mmHg
